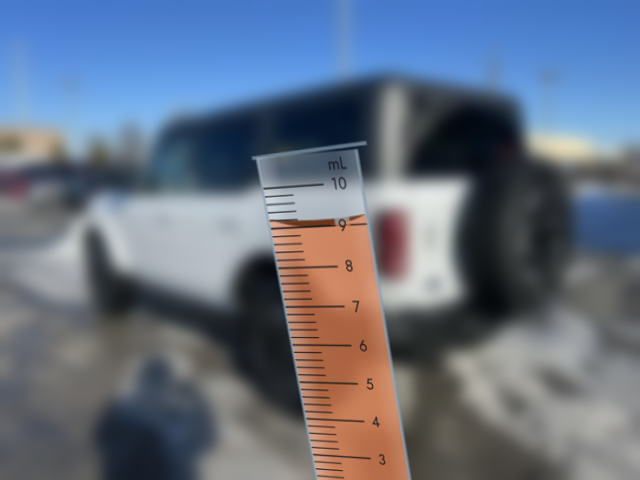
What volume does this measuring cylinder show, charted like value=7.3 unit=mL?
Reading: value=9 unit=mL
